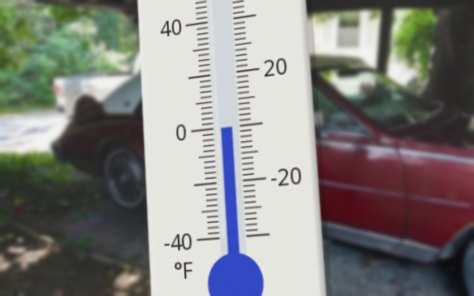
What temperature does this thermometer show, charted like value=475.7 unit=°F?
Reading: value=0 unit=°F
